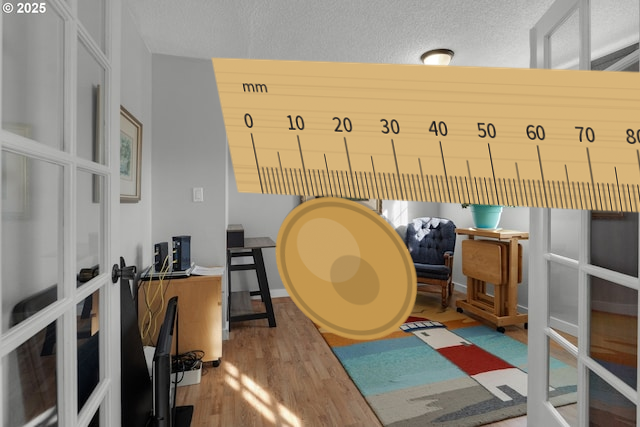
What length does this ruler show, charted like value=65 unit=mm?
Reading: value=30 unit=mm
